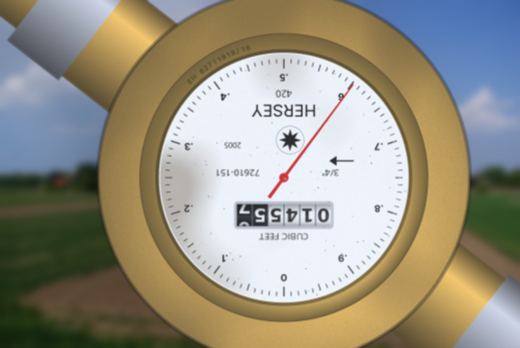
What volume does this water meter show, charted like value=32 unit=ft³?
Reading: value=14556.60 unit=ft³
